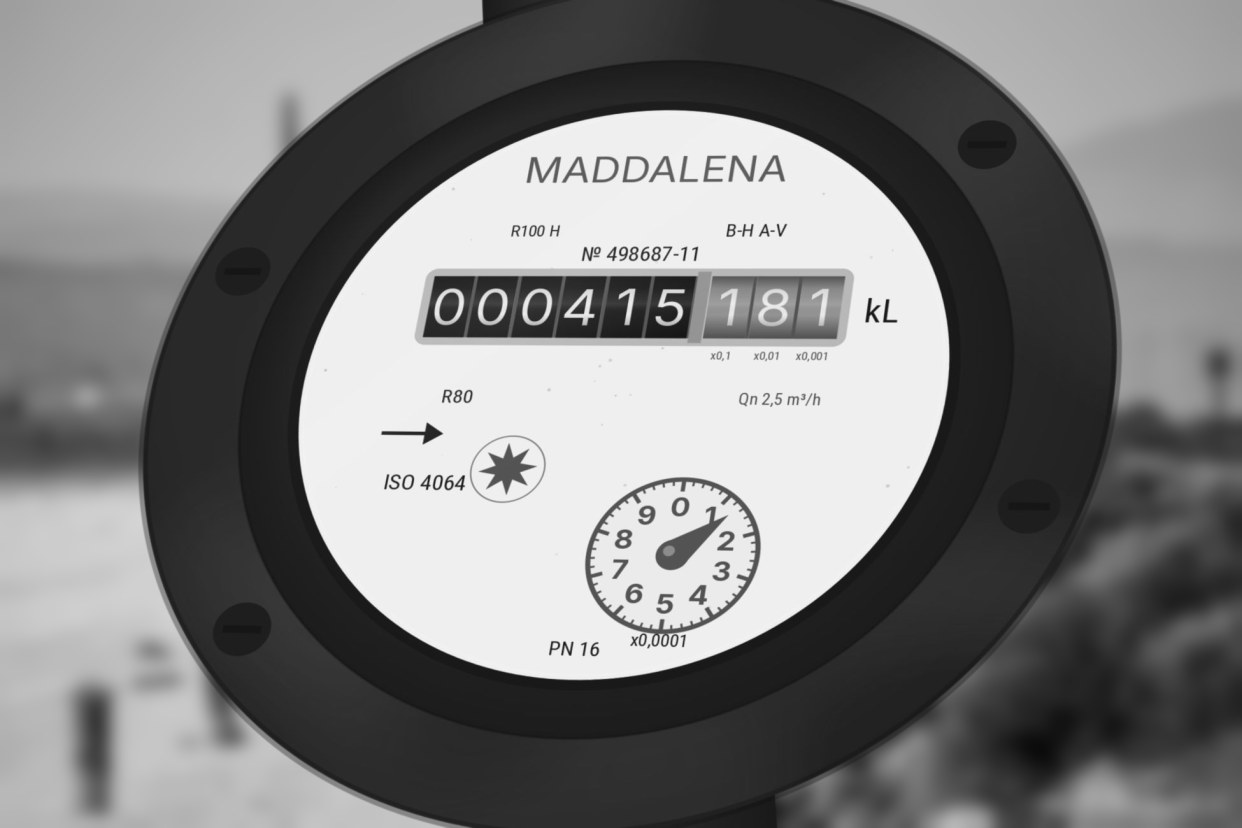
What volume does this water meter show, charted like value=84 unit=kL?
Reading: value=415.1811 unit=kL
